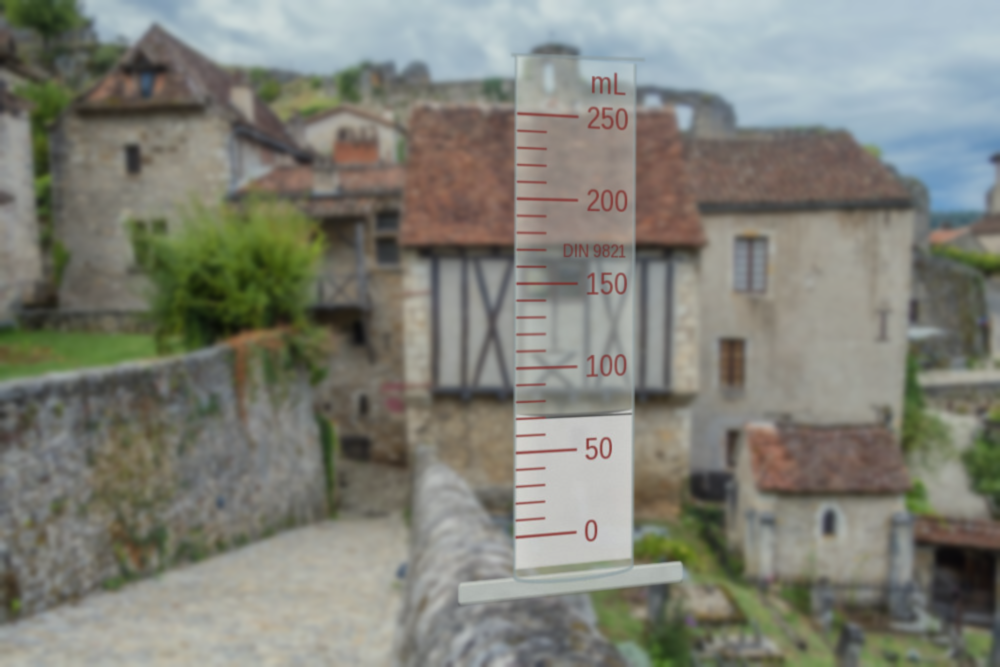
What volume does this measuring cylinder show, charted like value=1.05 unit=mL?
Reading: value=70 unit=mL
